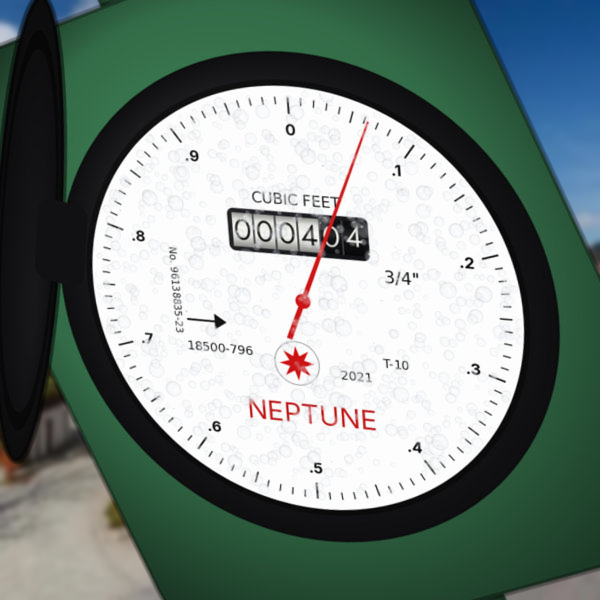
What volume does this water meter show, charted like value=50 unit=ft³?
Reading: value=404.06 unit=ft³
